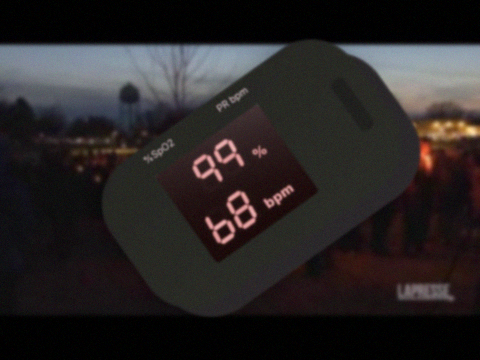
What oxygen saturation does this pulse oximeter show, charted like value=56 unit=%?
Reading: value=99 unit=%
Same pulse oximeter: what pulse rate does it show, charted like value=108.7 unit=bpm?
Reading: value=68 unit=bpm
